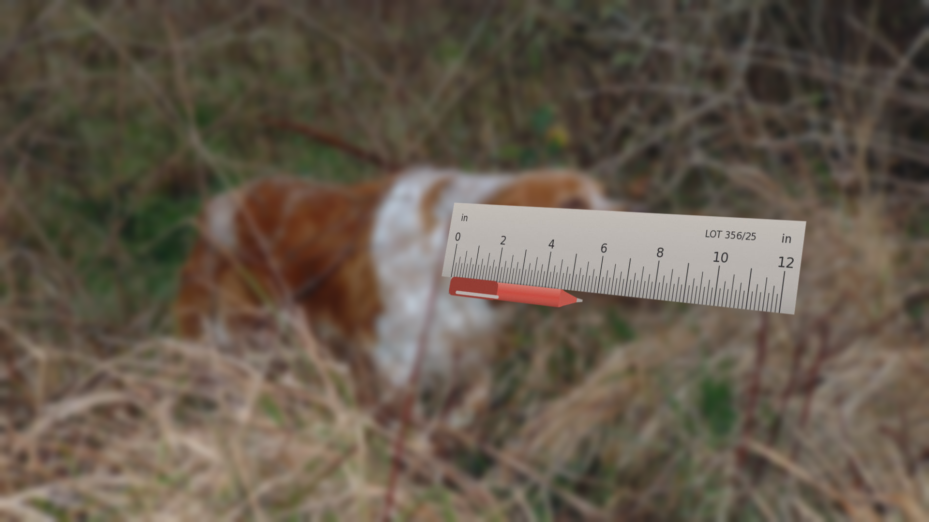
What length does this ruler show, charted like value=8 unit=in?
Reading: value=5.5 unit=in
